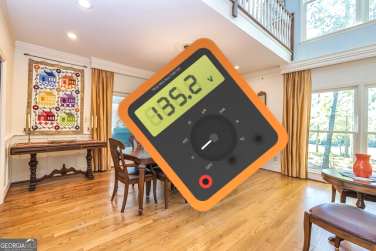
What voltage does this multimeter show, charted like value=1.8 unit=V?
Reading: value=135.2 unit=V
